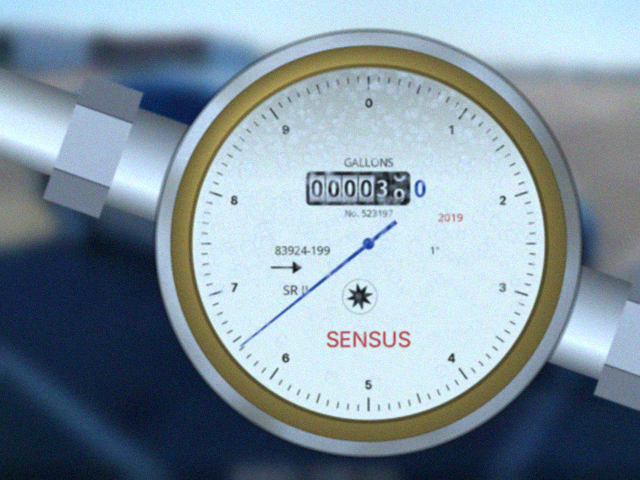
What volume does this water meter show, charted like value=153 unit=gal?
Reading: value=386.4 unit=gal
